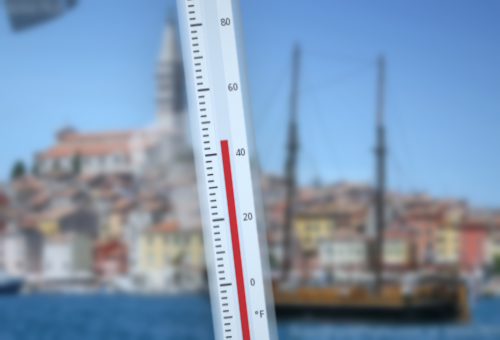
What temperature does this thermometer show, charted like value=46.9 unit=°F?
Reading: value=44 unit=°F
